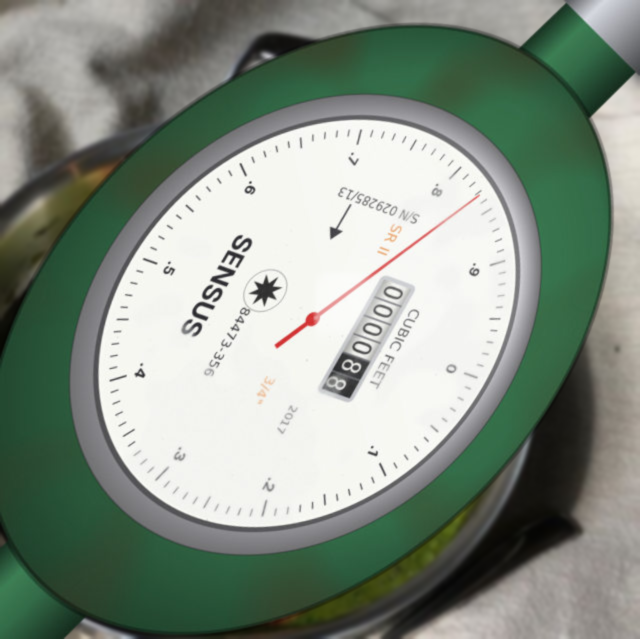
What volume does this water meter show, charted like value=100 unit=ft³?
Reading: value=87.83 unit=ft³
